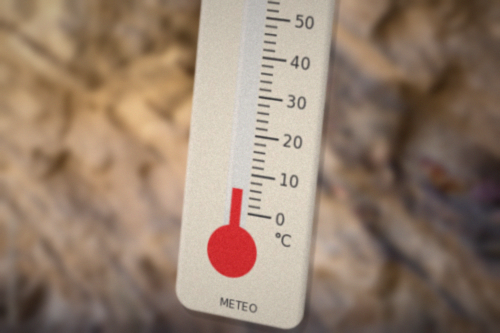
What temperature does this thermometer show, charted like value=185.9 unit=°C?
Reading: value=6 unit=°C
